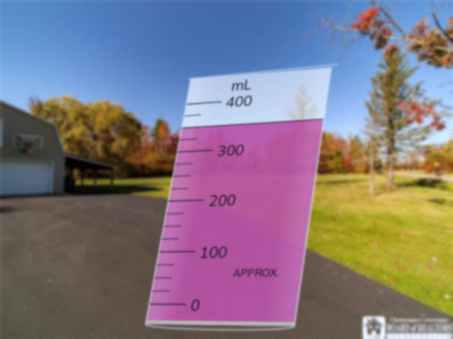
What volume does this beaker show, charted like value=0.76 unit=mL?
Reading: value=350 unit=mL
